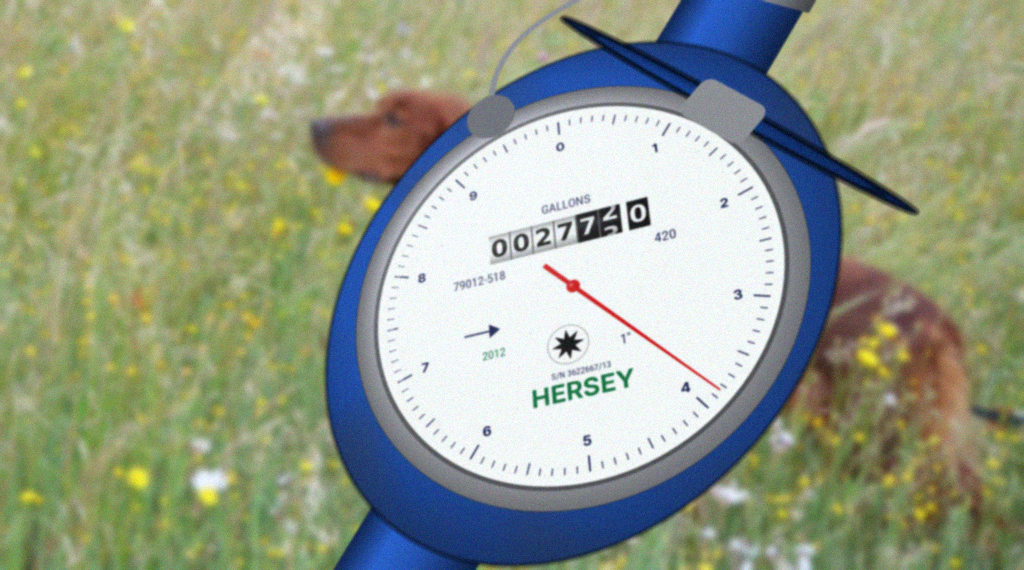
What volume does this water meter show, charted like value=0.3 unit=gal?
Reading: value=27723.8 unit=gal
